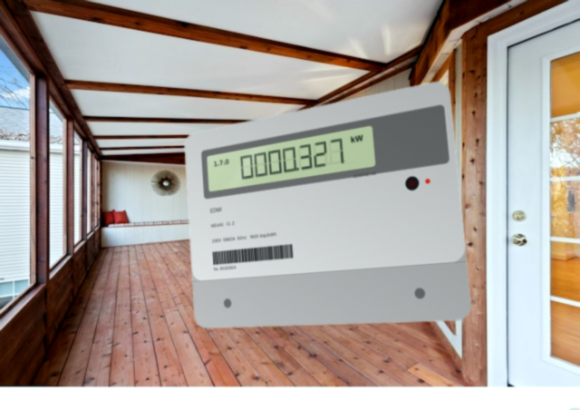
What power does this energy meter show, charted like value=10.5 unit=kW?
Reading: value=0.327 unit=kW
